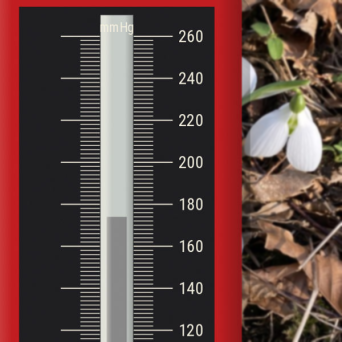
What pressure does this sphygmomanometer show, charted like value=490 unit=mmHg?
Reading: value=174 unit=mmHg
